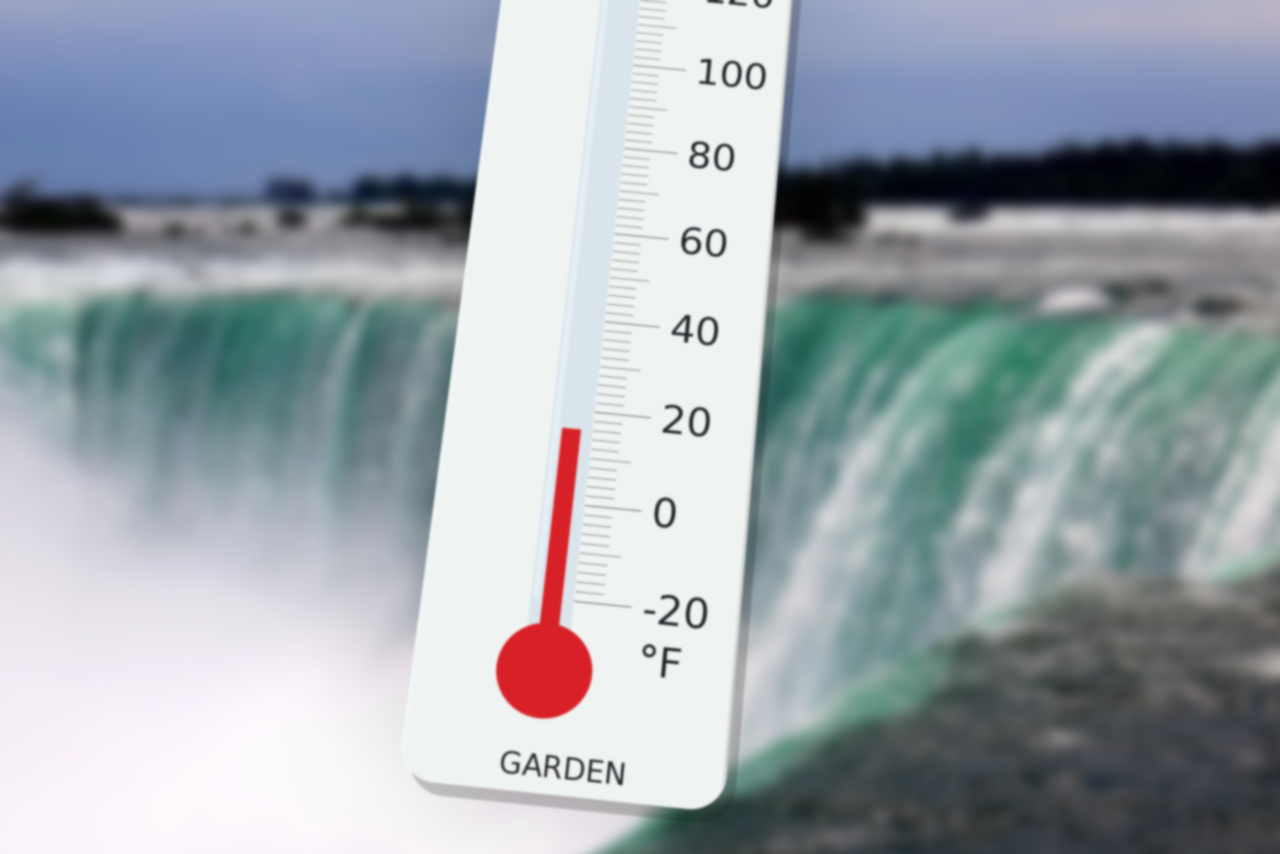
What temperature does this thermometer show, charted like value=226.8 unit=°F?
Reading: value=16 unit=°F
